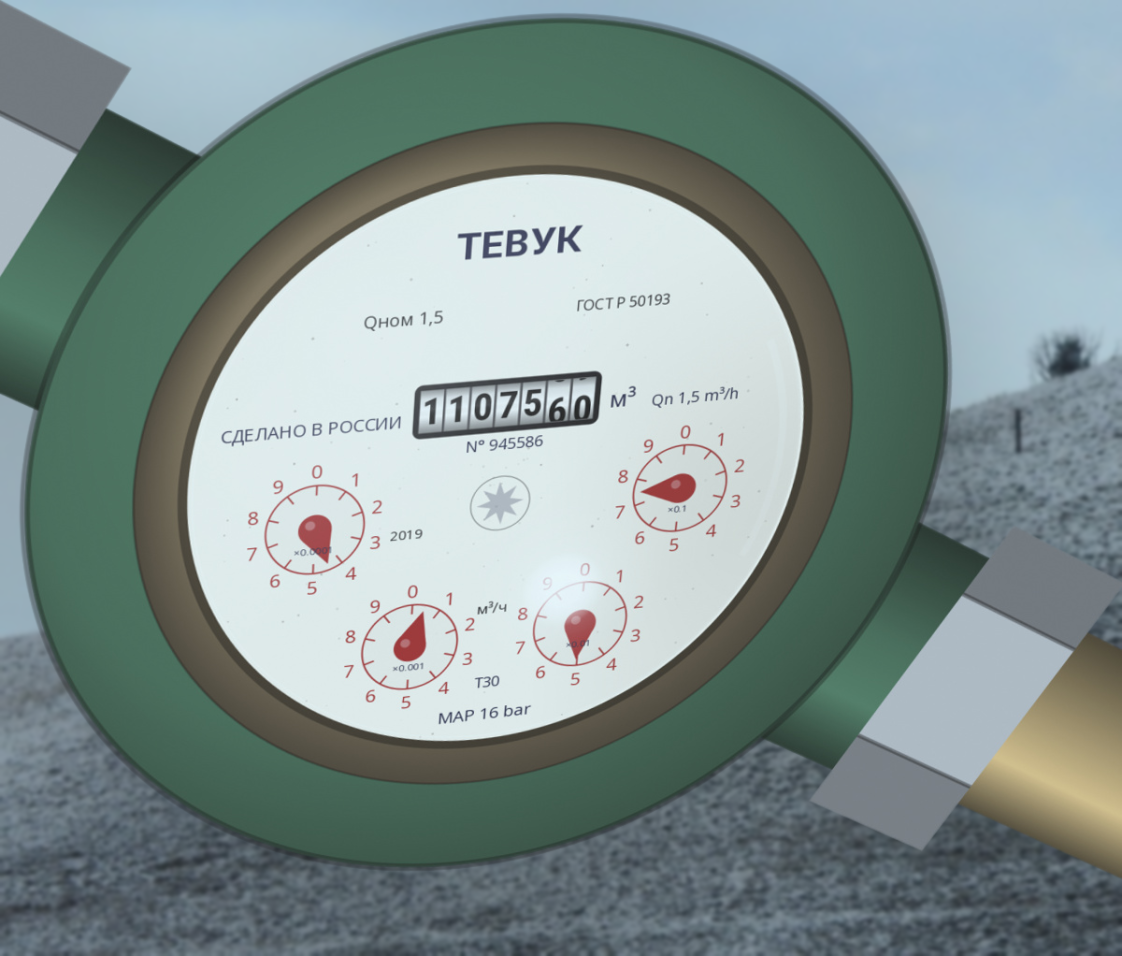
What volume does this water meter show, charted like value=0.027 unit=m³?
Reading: value=1107559.7504 unit=m³
